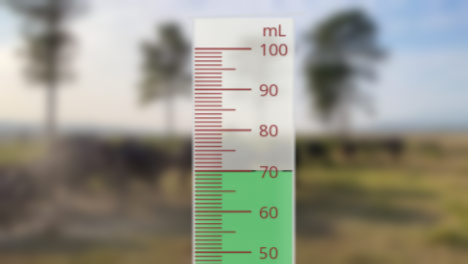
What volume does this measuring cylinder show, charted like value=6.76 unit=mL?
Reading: value=70 unit=mL
